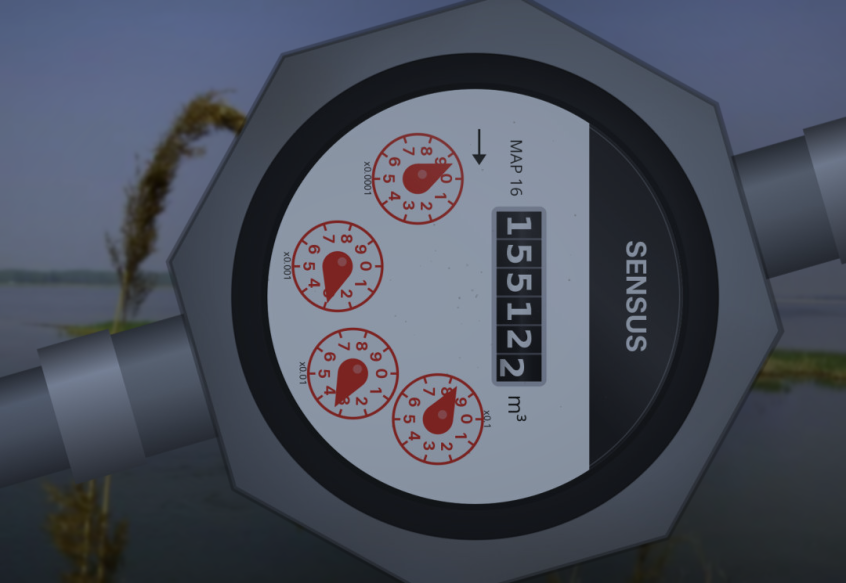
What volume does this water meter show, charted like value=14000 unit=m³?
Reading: value=155121.8329 unit=m³
